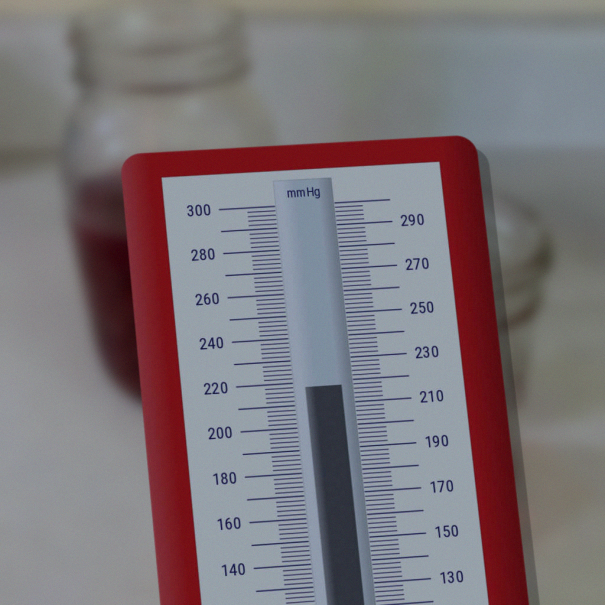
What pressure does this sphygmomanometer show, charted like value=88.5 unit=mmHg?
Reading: value=218 unit=mmHg
